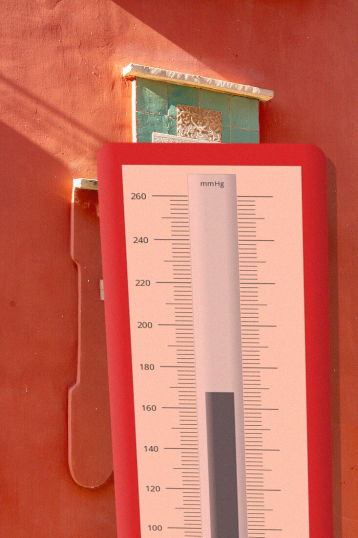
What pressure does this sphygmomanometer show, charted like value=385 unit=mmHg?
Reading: value=168 unit=mmHg
